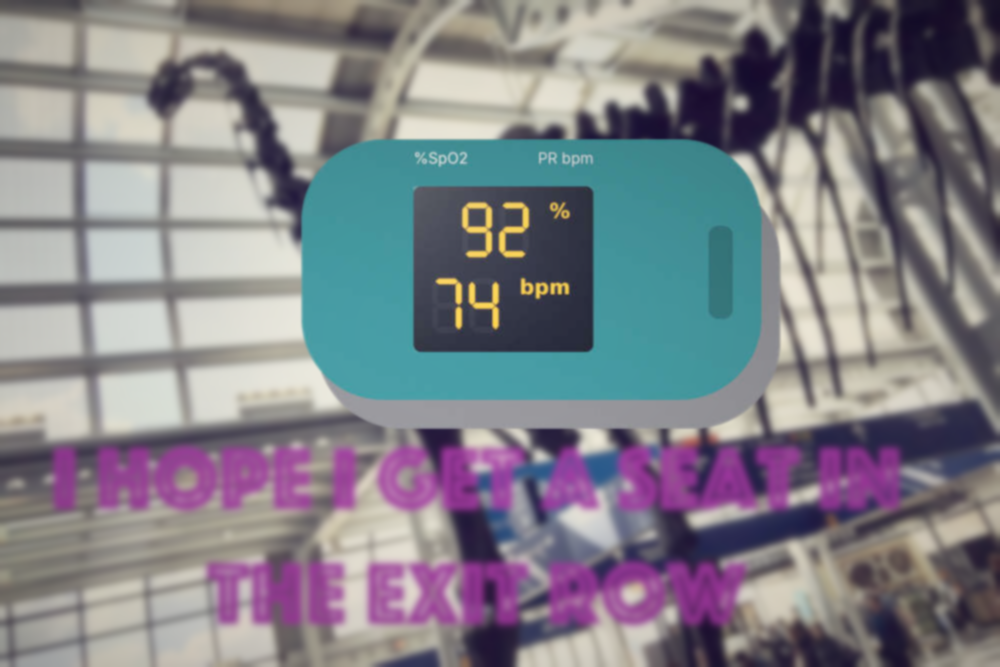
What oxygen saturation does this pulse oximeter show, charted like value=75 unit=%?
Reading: value=92 unit=%
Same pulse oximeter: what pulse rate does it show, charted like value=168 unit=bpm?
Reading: value=74 unit=bpm
